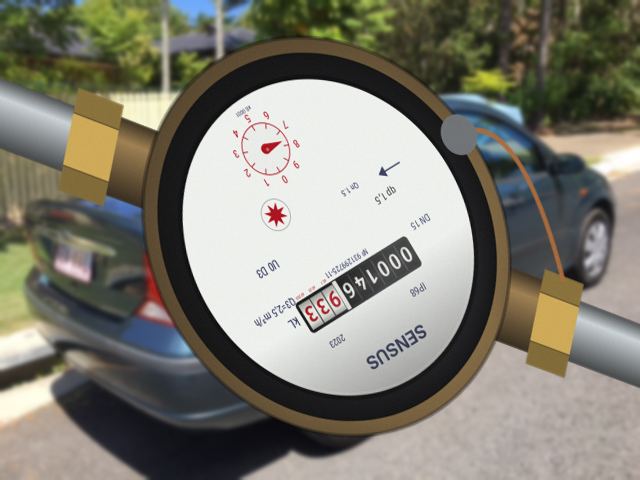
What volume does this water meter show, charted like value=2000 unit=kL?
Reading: value=146.9337 unit=kL
